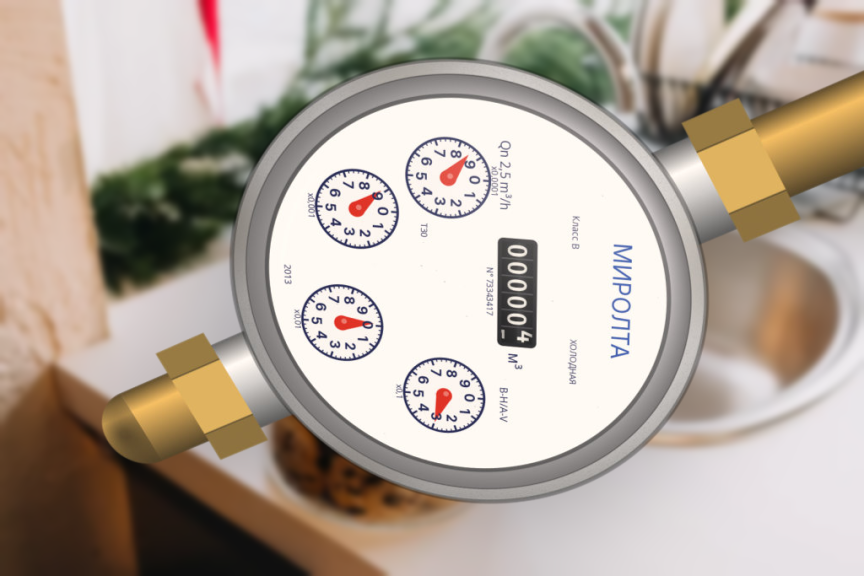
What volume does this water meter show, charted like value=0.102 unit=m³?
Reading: value=4.2988 unit=m³
